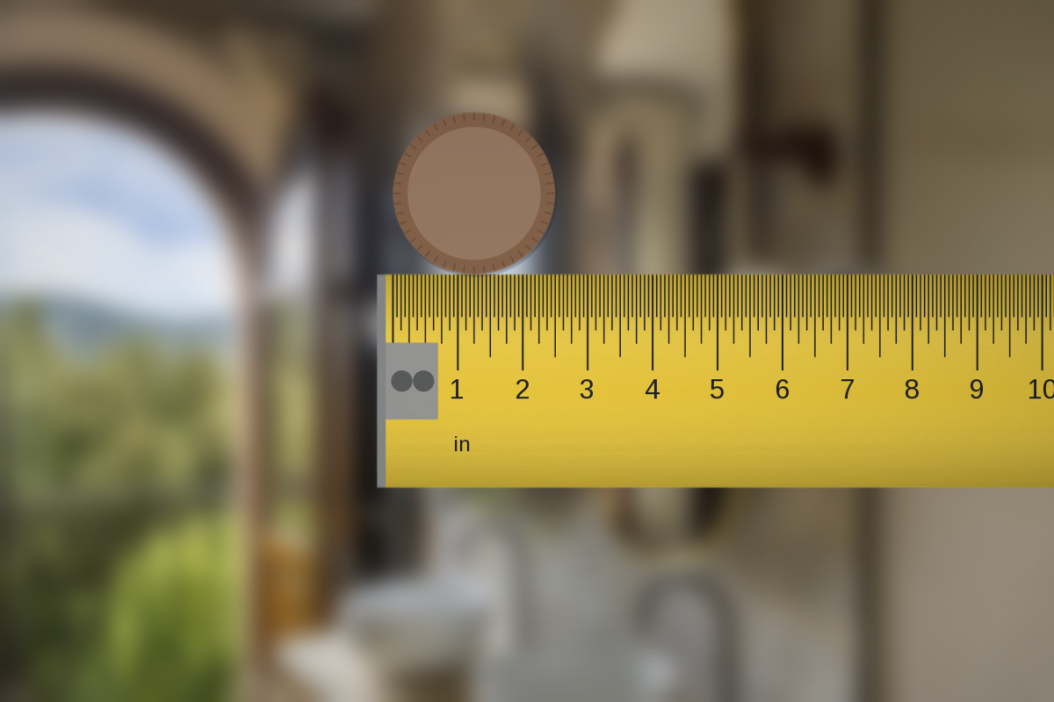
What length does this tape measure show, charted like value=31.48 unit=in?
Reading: value=2.5 unit=in
